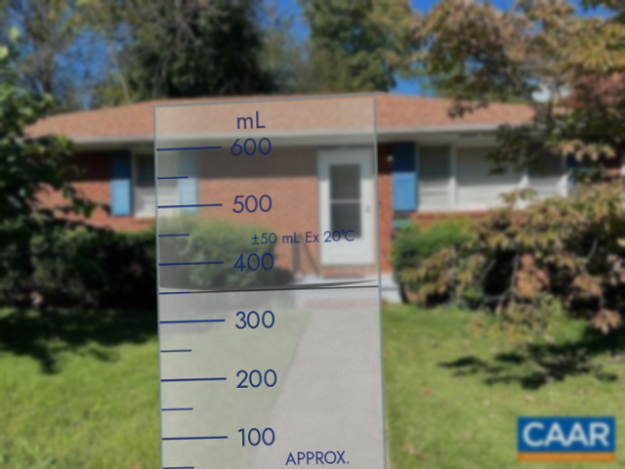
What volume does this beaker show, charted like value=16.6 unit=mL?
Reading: value=350 unit=mL
